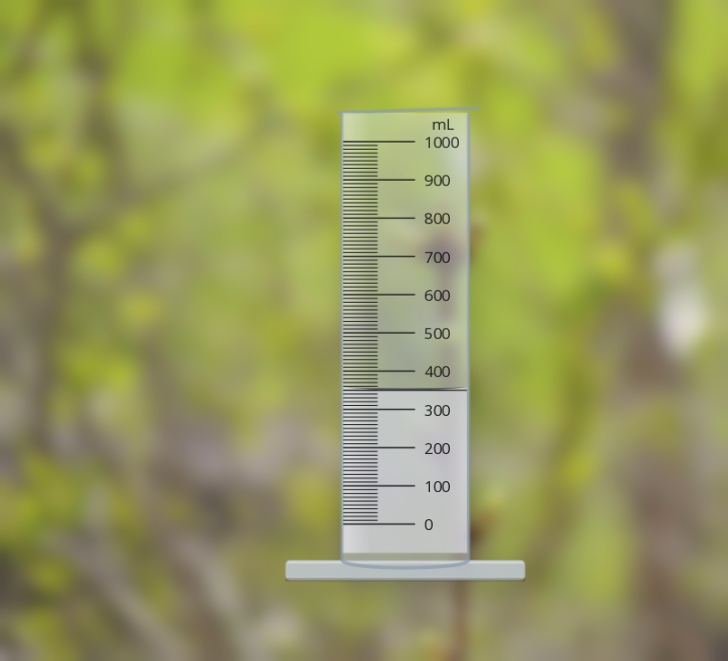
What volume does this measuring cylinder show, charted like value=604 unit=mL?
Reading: value=350 unit=mL
